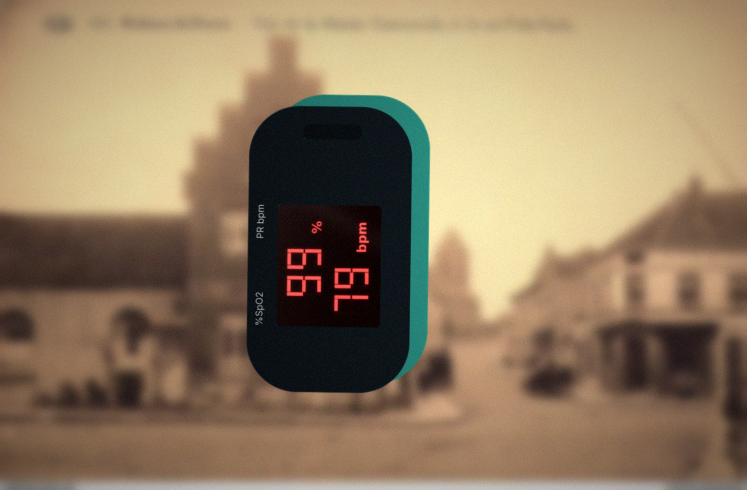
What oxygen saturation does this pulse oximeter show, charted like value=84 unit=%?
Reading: value=99 unit=%
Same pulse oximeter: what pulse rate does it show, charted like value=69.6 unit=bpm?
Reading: value=79 unit=bpm
